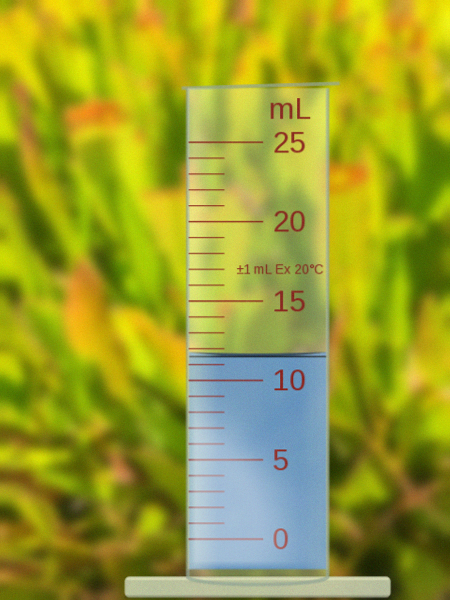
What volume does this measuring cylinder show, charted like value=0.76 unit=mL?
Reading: value=11.5 unit=mL
